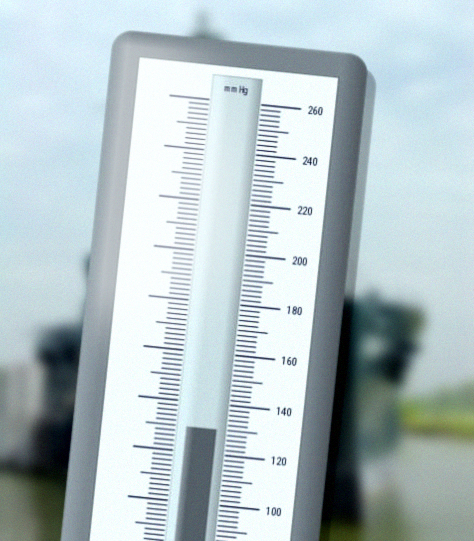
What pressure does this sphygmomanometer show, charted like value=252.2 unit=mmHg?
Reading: value=130 unit=mmHg
